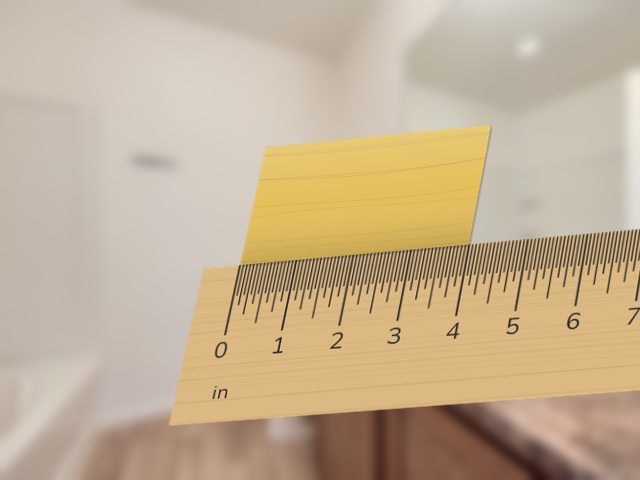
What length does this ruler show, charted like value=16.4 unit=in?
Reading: value=4 unit=in
